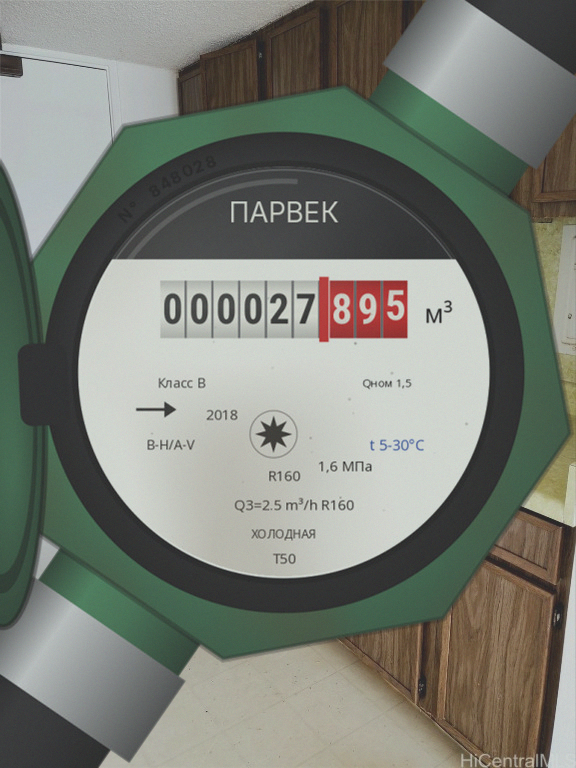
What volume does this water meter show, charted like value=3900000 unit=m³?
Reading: value=27.895 unit=m³
